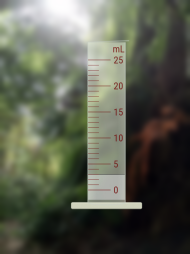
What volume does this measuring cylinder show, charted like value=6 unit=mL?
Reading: value=3 unit=mL
